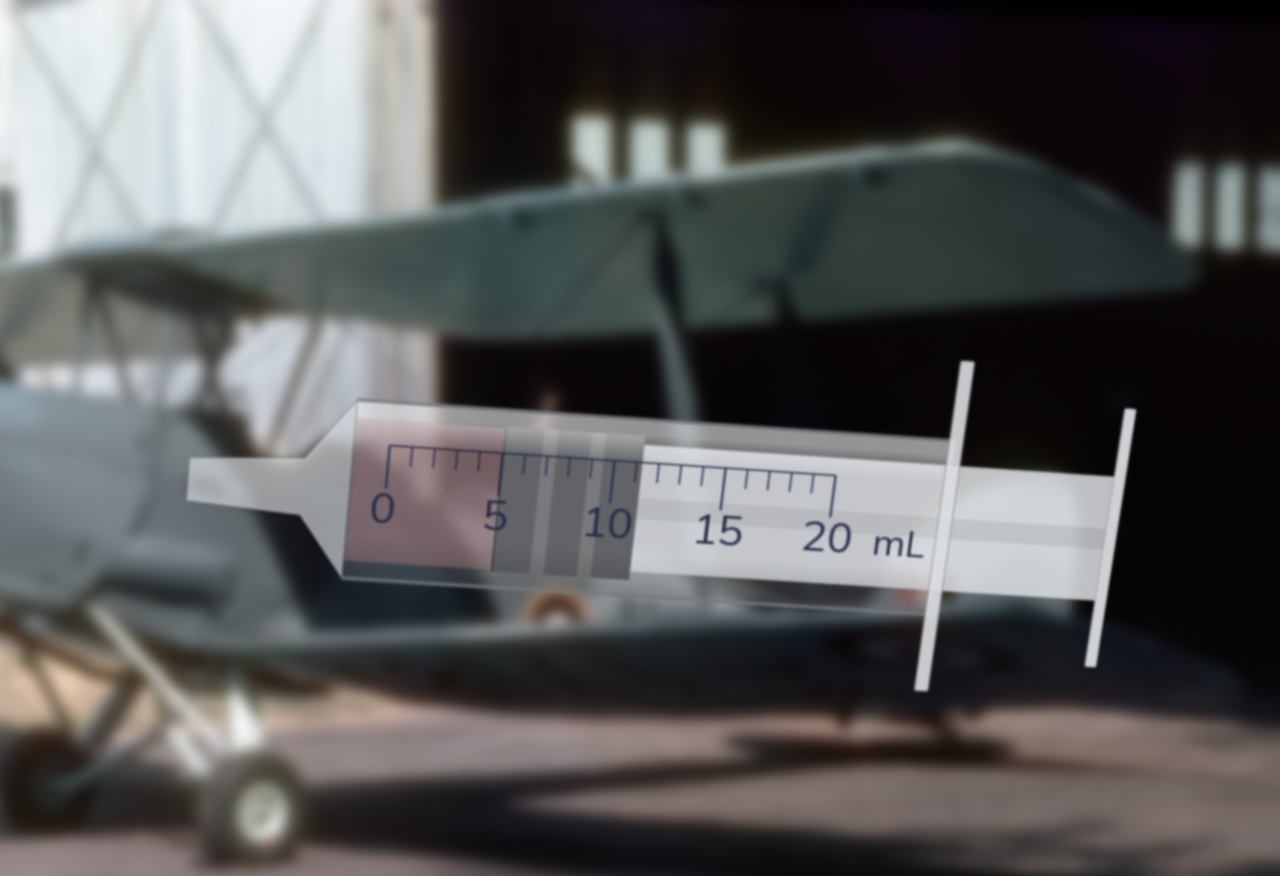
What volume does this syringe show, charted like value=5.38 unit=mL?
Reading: value=5 unit=mL
